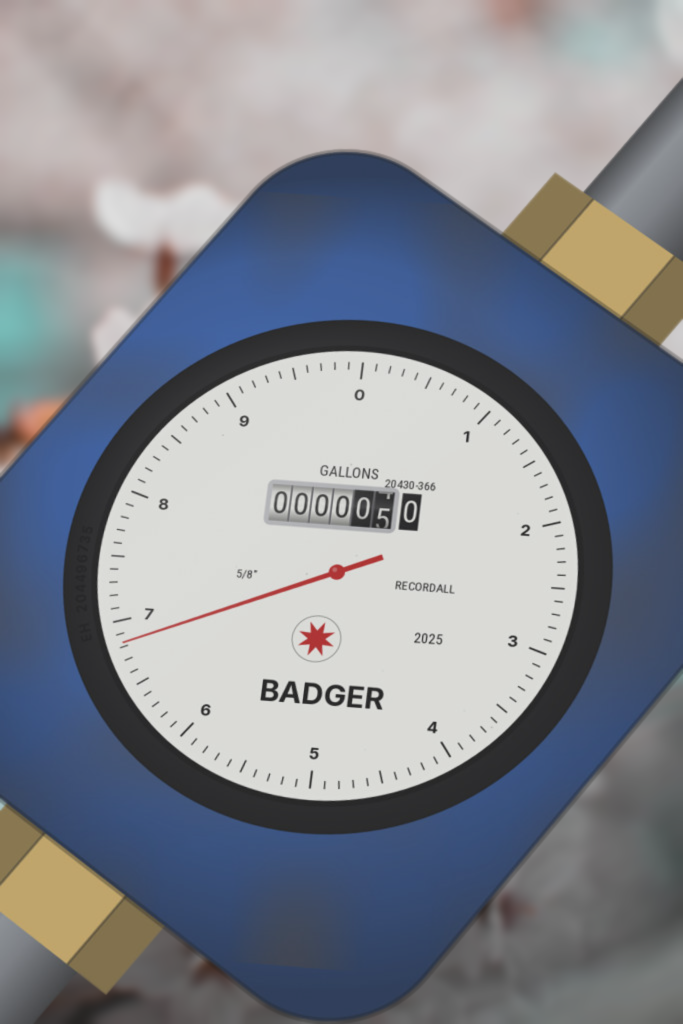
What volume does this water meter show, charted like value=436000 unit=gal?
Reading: value=46.8 unit=gal
